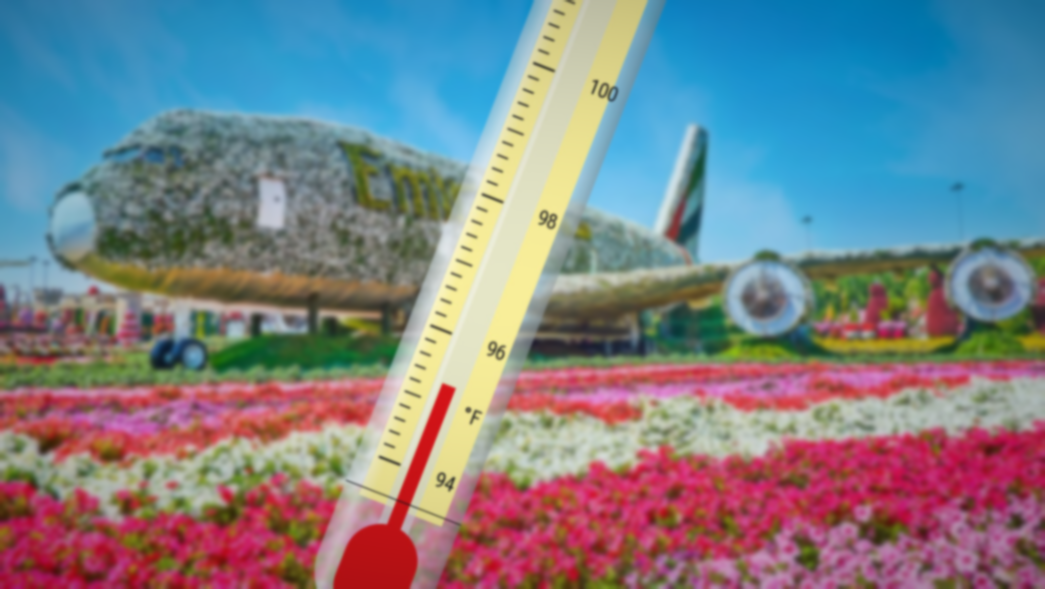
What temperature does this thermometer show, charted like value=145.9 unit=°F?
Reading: value=95.3 unit=°F
